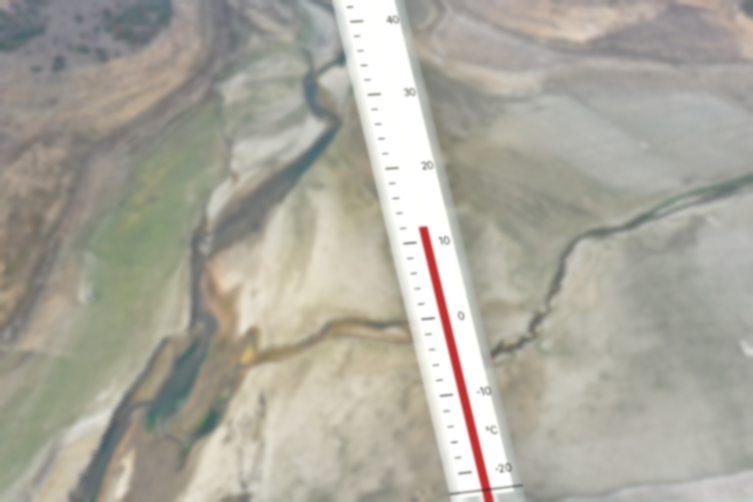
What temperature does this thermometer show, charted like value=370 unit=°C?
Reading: value=12 unit=°C
